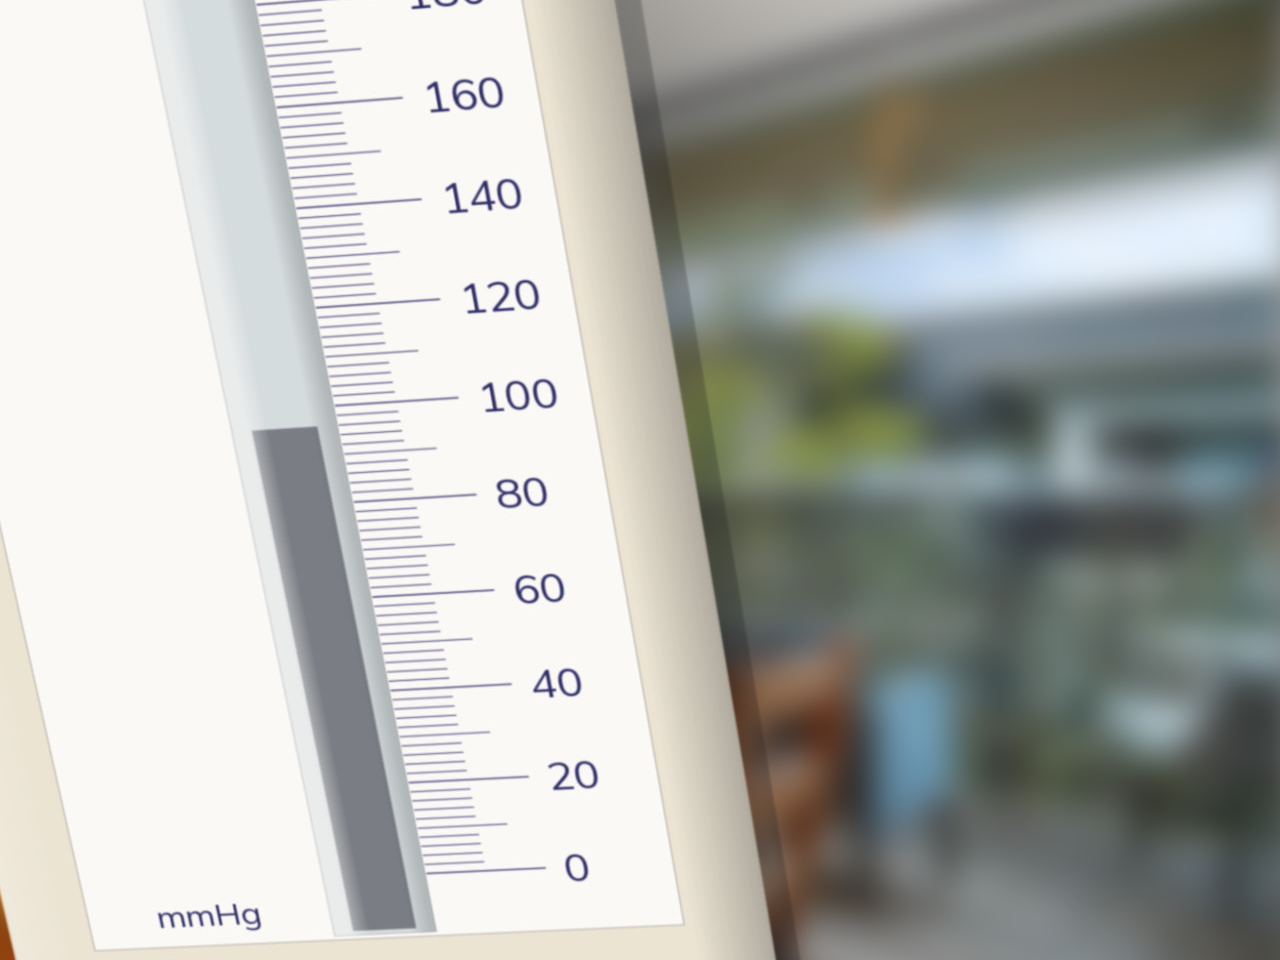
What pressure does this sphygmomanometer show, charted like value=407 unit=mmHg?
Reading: value=96 unit=mmHg
